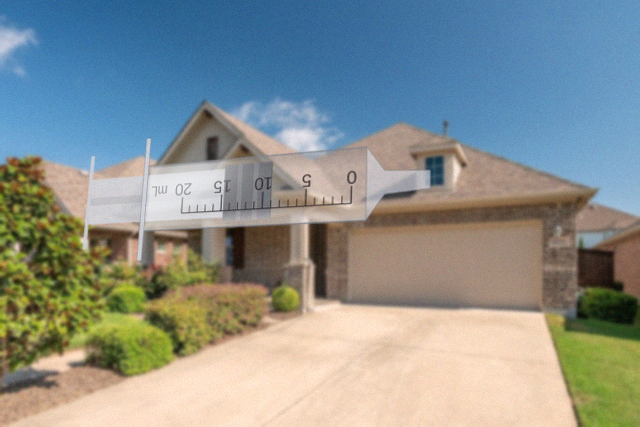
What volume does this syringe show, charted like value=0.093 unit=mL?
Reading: value=9 unit=mL
